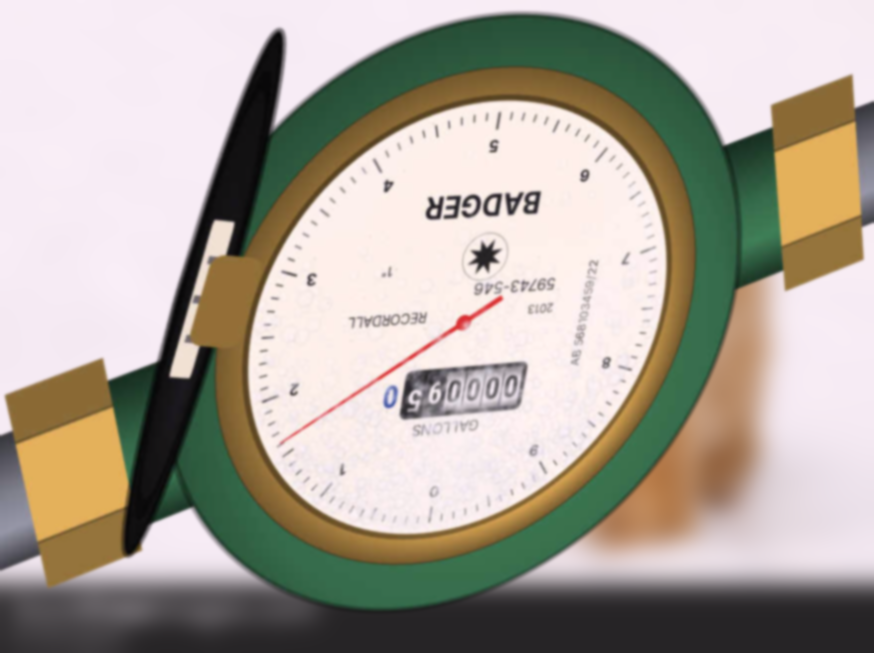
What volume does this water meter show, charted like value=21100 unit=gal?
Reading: value=951.6 unit=gal
